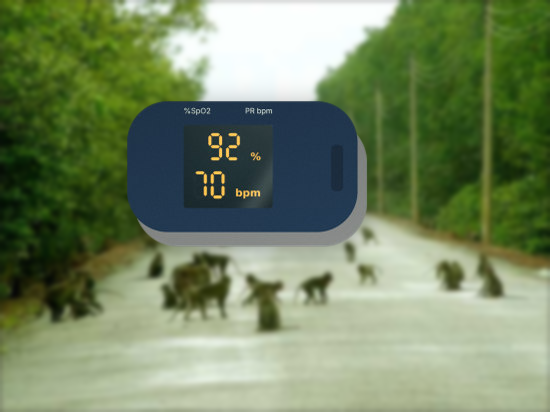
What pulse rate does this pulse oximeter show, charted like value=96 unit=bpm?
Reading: value=70 unit=bpm
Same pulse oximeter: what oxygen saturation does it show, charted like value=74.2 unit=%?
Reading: value=92 unit=%
